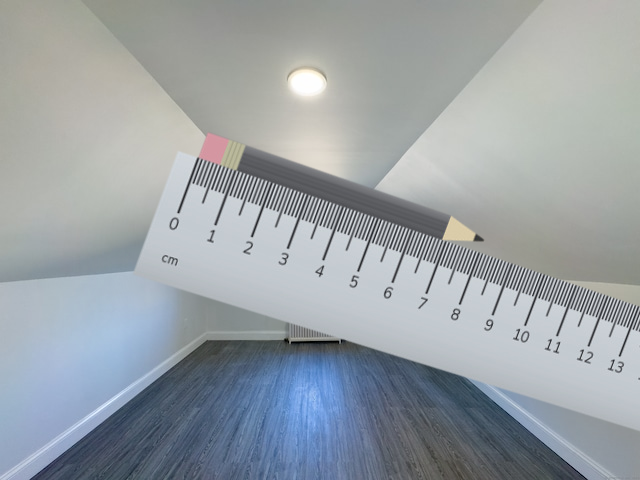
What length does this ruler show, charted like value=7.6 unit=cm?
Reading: value=8 unit=cm
